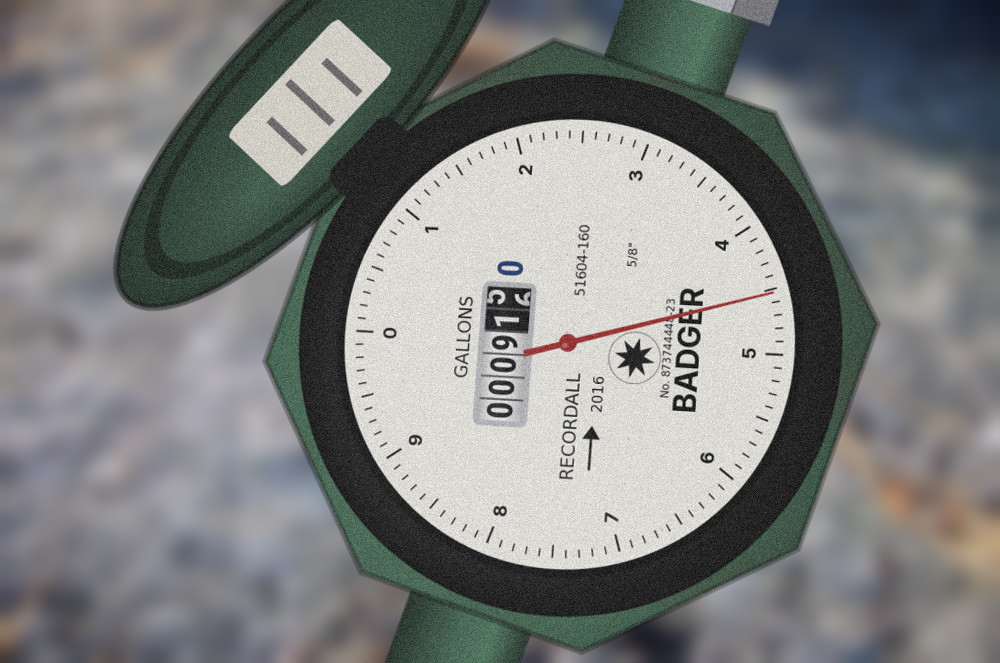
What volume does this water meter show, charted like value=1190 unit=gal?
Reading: value=9154.5 unit=gal
